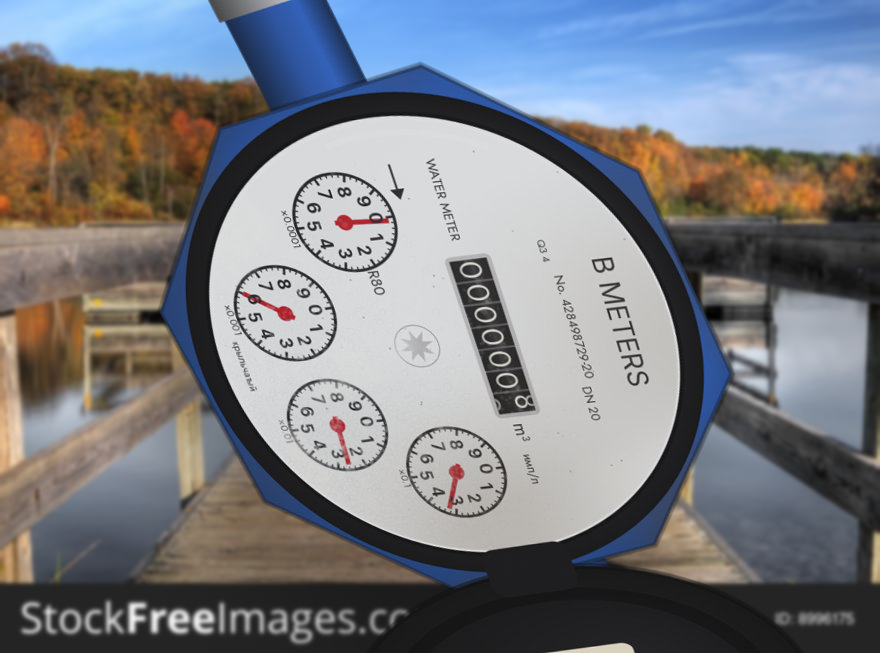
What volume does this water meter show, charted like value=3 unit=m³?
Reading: value=8.3260 unit=m³
